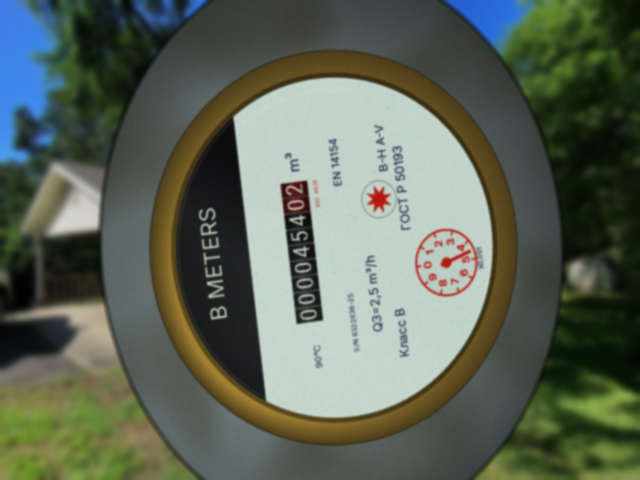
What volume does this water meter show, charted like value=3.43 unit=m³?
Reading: value=454.024 unit=m³
